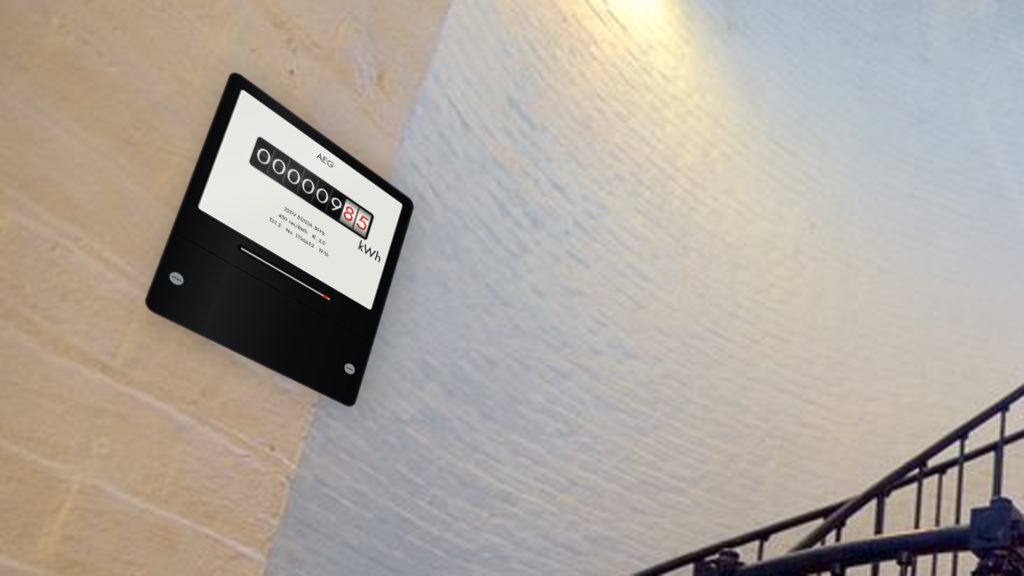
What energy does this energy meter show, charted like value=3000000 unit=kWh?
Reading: value=9.85 unit=kWh
